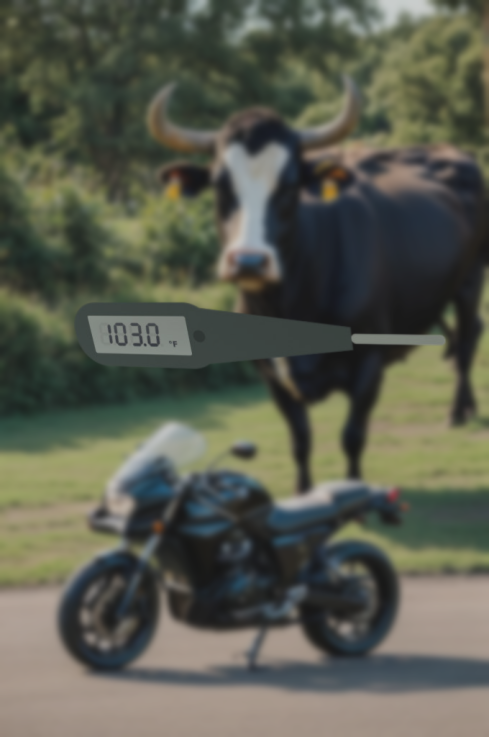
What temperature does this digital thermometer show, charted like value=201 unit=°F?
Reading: value=103.0 unit=°F
